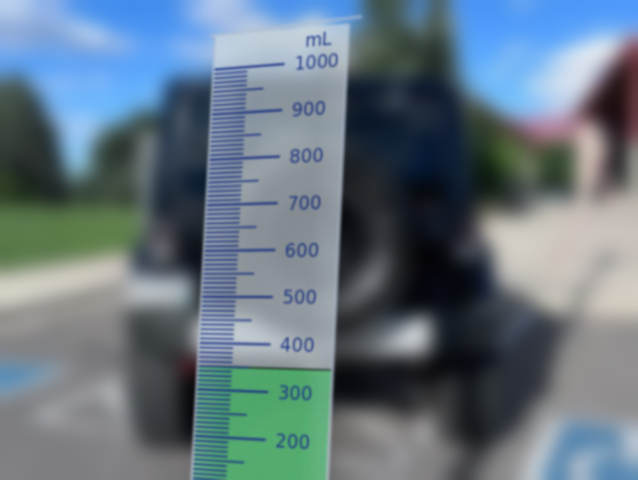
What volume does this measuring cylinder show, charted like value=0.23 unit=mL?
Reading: value=350 unit=mL
